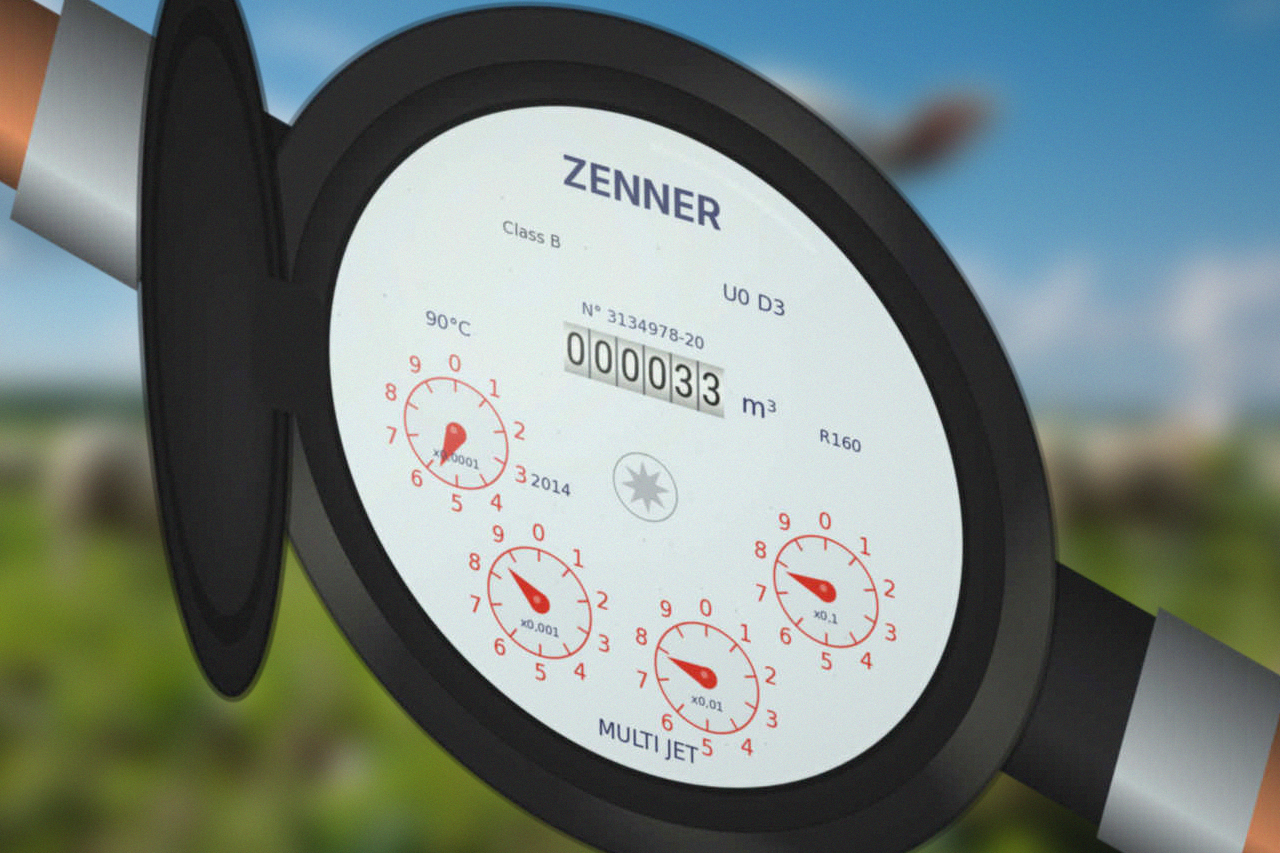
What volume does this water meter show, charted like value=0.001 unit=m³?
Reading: value=33.7785 unit=m³
